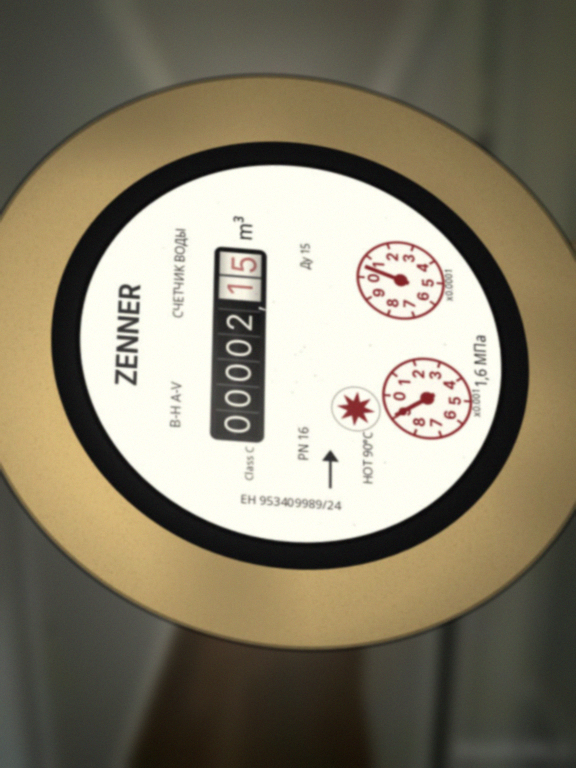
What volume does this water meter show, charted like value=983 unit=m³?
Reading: value=2.1490 unit=m³
